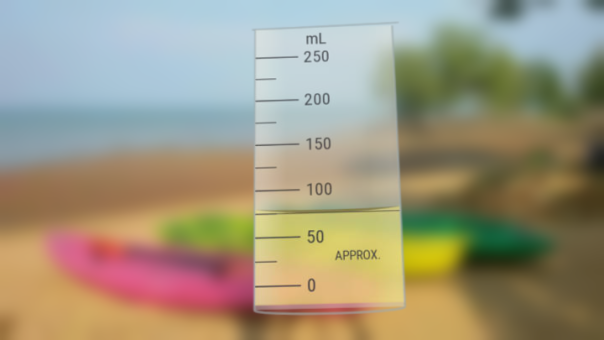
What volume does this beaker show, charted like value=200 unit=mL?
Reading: value=75 unit=mL
